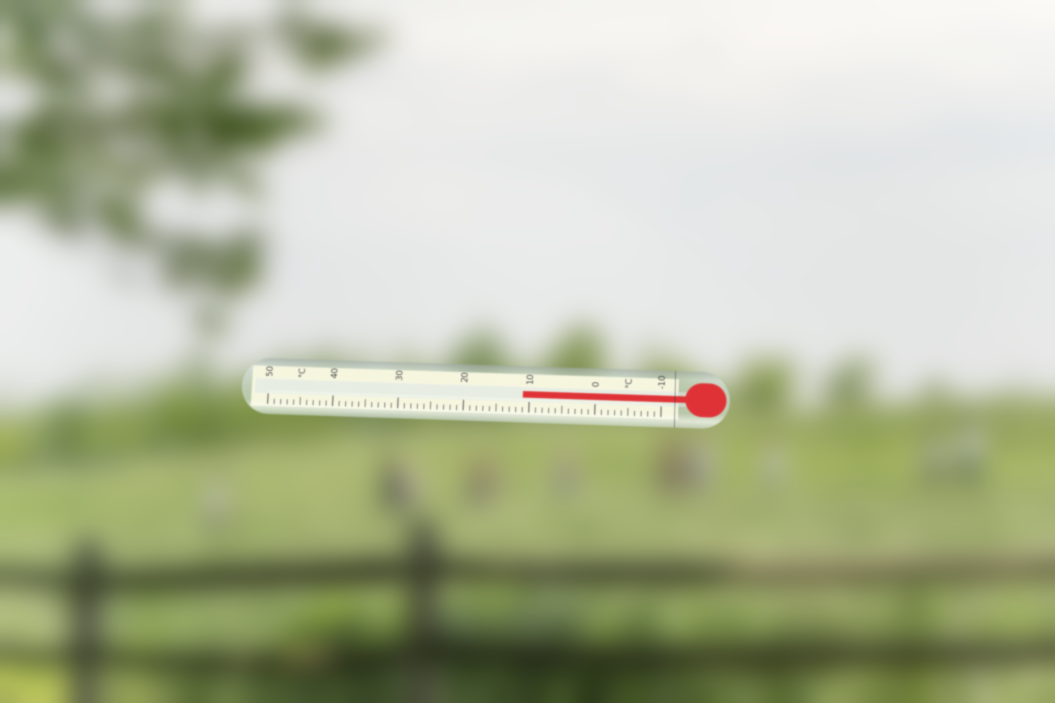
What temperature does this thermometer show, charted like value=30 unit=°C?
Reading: value=11 unit=°C
